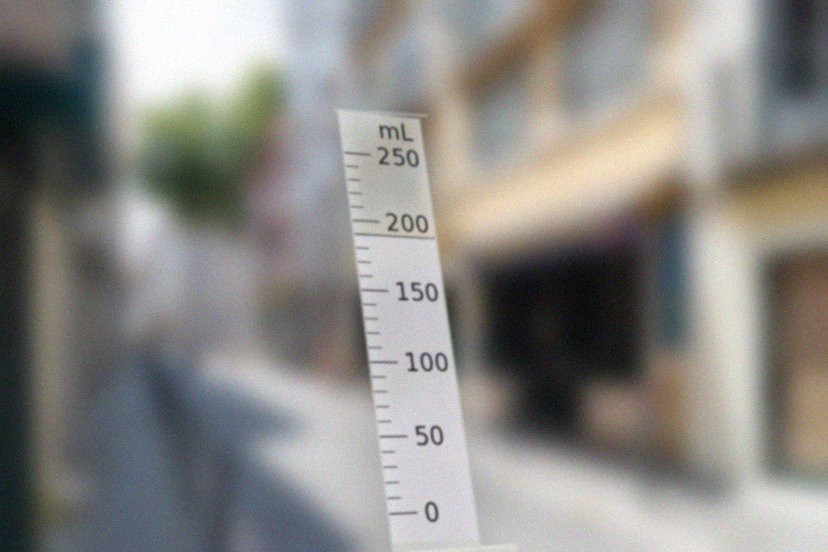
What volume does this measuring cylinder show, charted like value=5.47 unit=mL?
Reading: value=190 unit=mL
